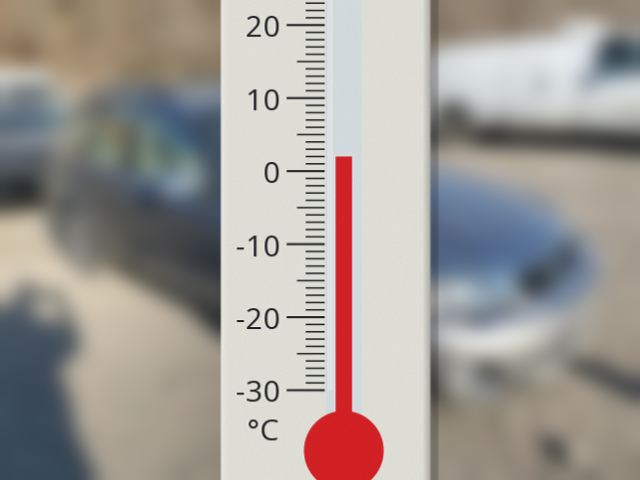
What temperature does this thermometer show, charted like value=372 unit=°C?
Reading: value=2 unit=°C
